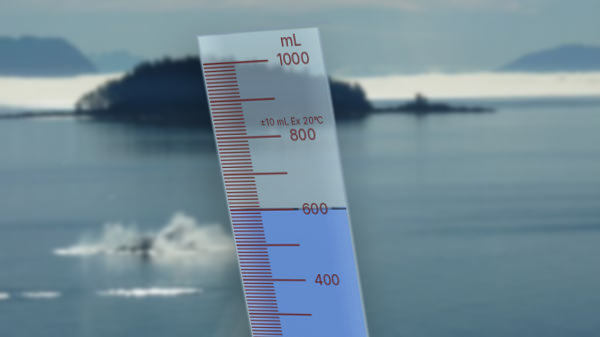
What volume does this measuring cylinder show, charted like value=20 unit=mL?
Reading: value=600 unit=mL
